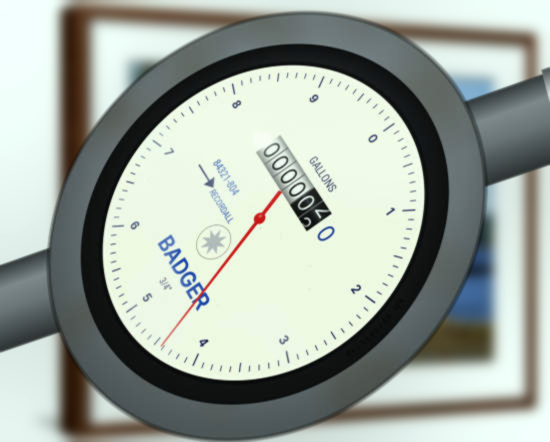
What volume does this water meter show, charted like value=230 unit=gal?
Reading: value=24.4 unit=gal
